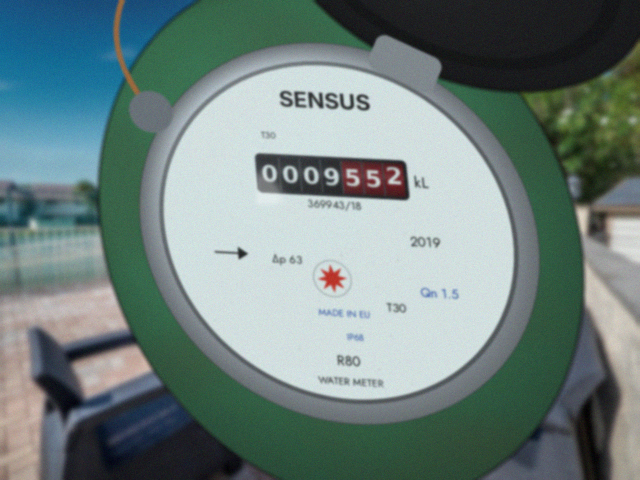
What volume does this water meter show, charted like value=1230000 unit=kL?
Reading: value=9.552 unit=kL
